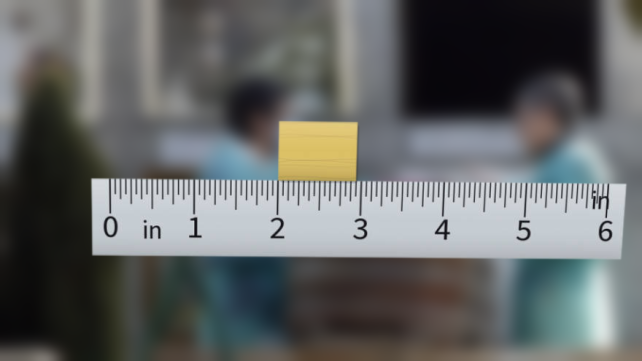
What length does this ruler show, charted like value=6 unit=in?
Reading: value=0.9375 unit=in
